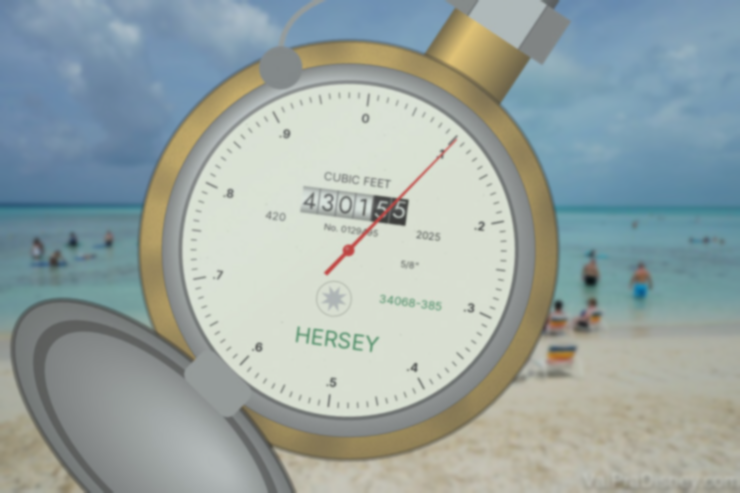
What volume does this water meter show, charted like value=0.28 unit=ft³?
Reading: value=430155.10 unit=ft³
